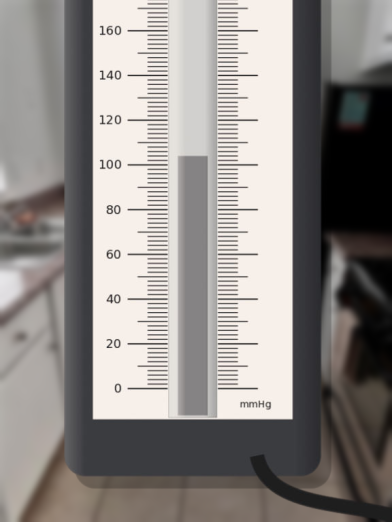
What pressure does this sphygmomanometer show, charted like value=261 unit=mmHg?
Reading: value=104 unit=mmHg
